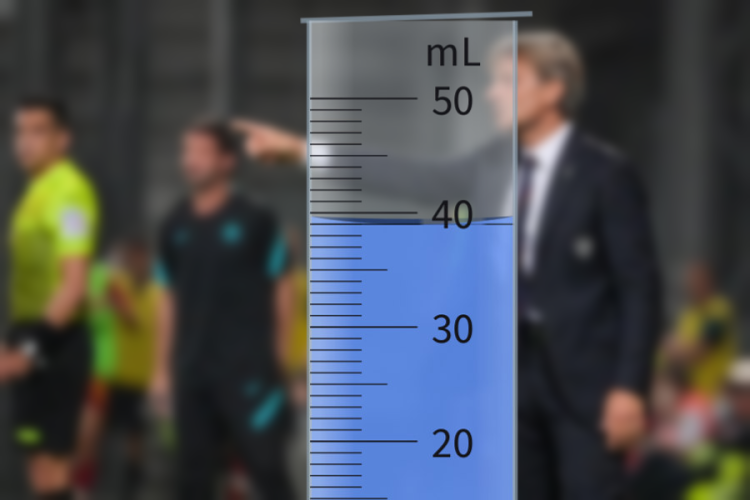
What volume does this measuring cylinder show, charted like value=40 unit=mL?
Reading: value=39 unit=mL
